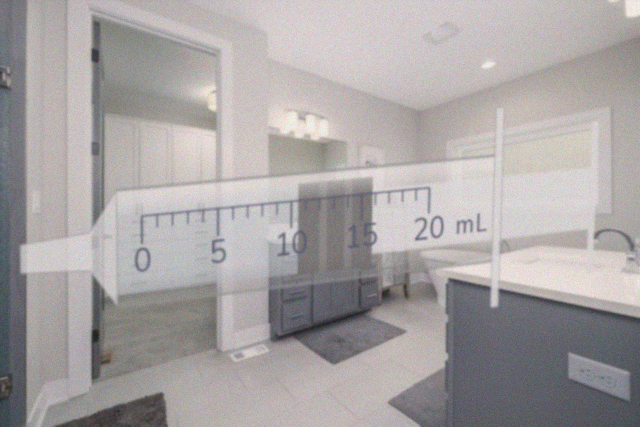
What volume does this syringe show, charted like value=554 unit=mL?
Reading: value=10.5 unit=mL
